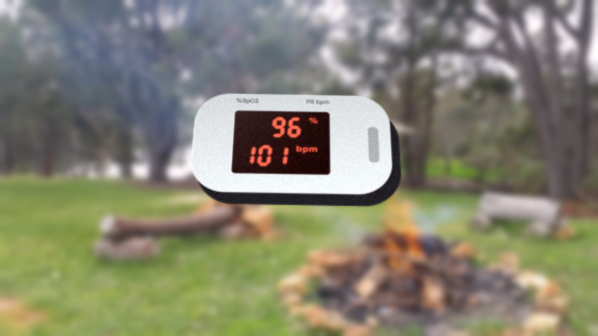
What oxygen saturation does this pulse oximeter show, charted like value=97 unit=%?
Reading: value=96 unit=%
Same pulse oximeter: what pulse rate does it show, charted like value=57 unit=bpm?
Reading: value=101 unit=bpm
